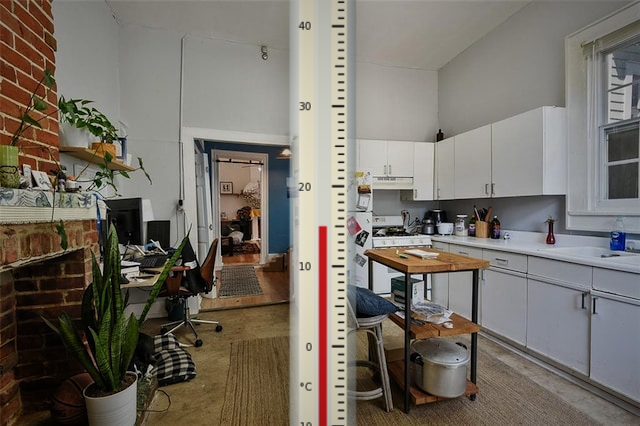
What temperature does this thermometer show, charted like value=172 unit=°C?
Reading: value=15 unit=°C
